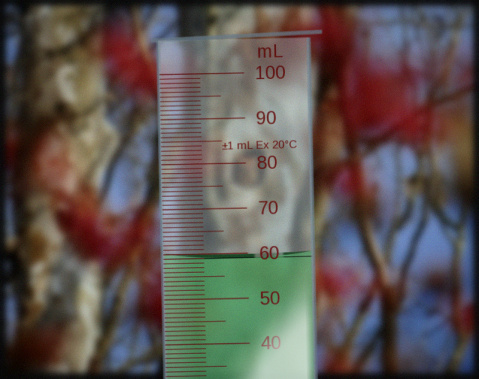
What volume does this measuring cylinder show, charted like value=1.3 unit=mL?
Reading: value=59 unit=mL
